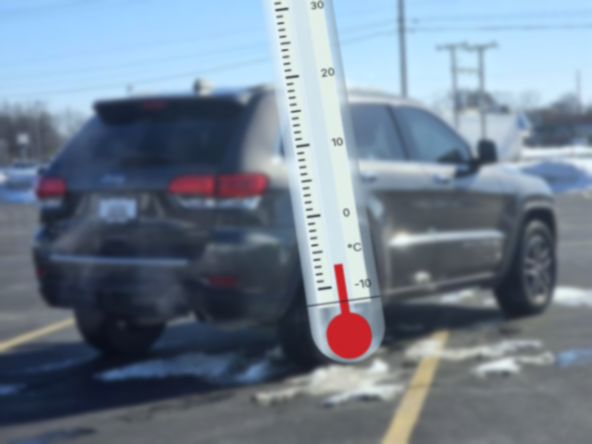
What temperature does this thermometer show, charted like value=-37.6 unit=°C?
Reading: value=-7 unit=°C
